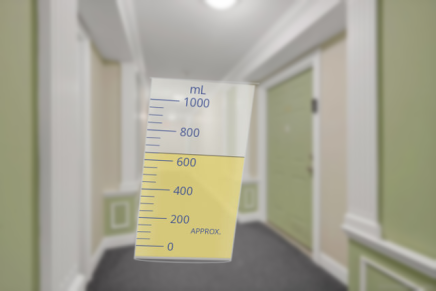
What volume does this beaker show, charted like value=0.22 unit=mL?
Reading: value=650 unit=mL
